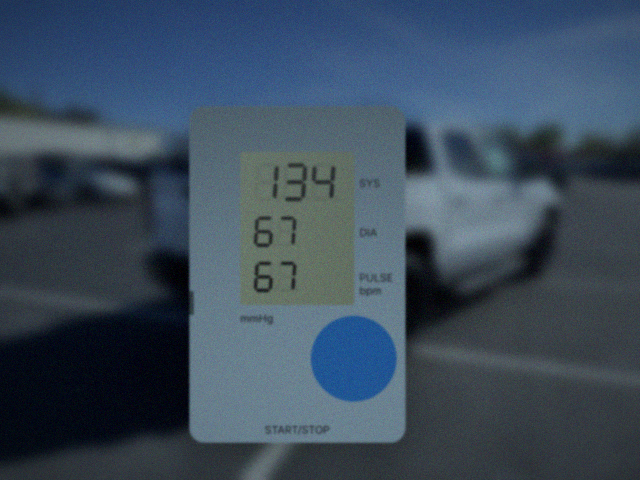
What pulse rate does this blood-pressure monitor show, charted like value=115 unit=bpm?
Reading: value=67 unit=bpm
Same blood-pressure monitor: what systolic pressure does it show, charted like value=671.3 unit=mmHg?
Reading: value=134 unit=mmHg
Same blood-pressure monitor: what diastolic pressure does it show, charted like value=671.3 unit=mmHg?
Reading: value=67 unit=mmHg
